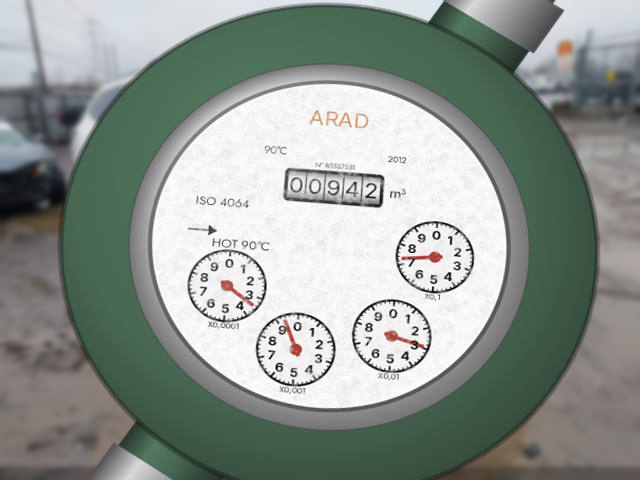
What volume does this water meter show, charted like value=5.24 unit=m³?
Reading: value=942.7293 unit=m³
